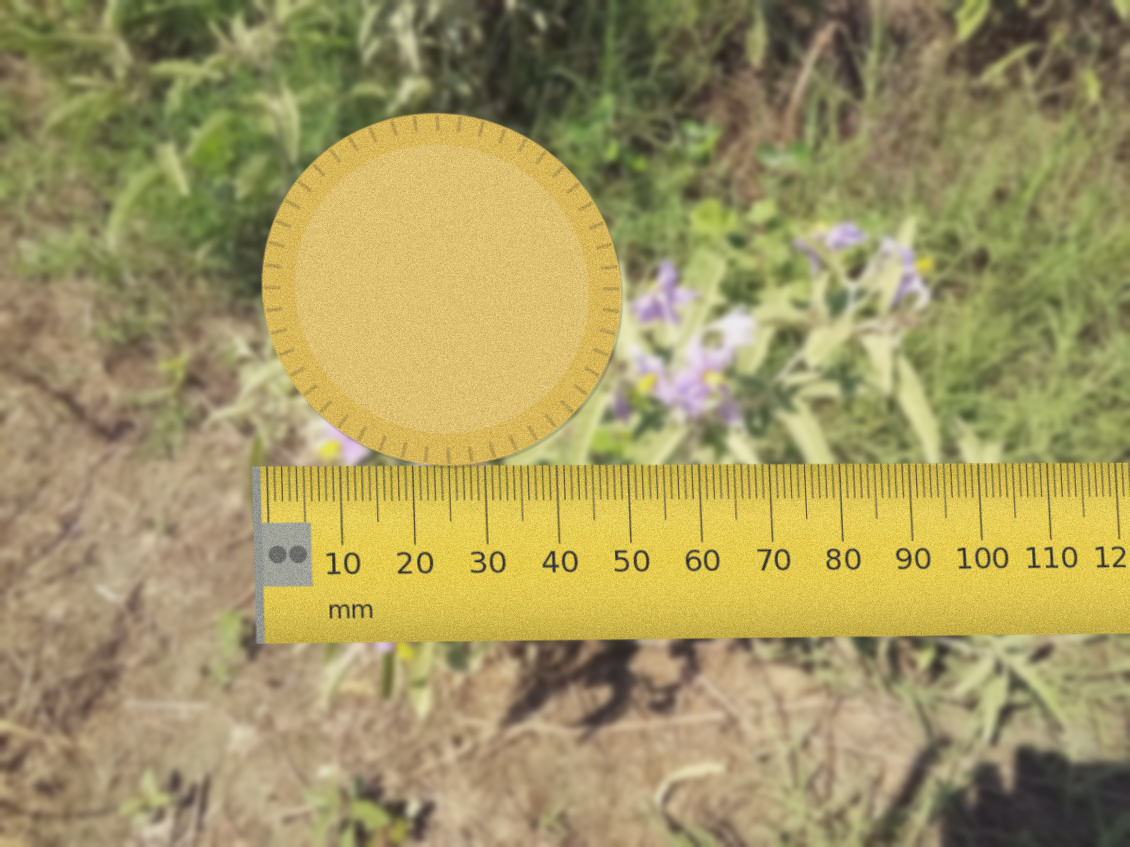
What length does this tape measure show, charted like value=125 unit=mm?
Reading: value=50 unit=mm
